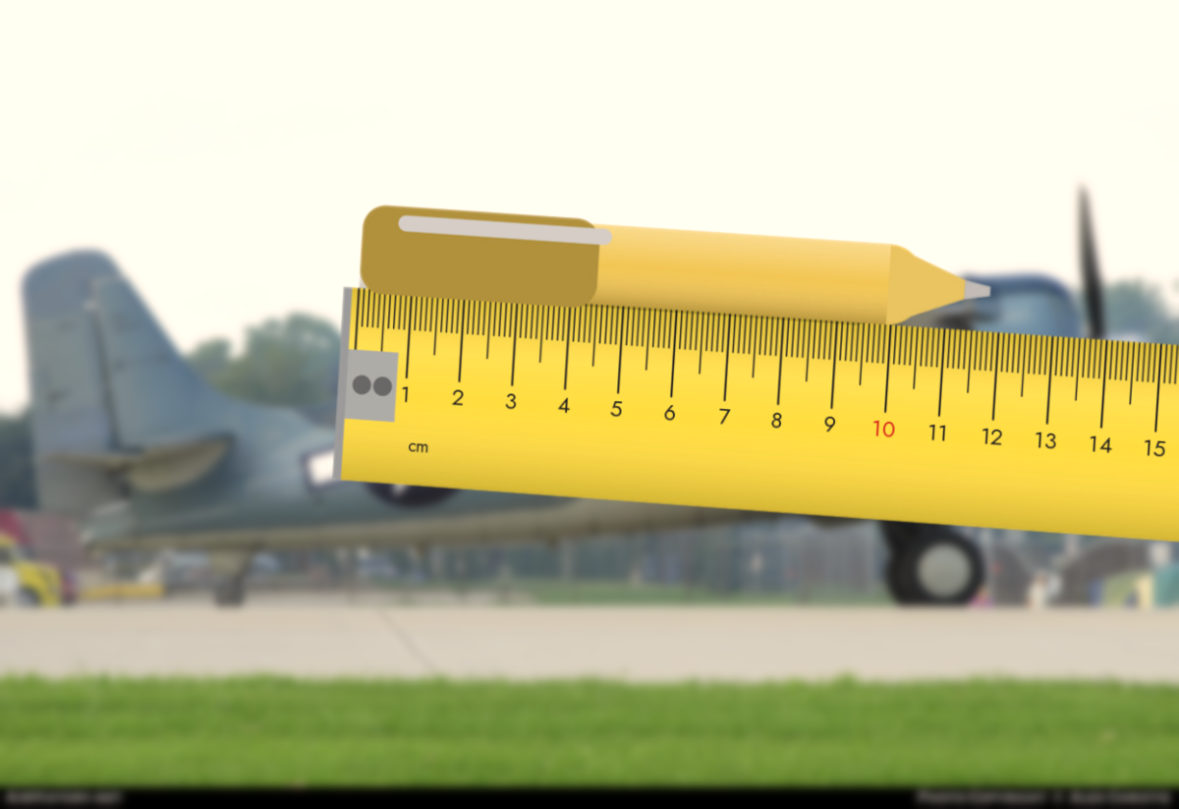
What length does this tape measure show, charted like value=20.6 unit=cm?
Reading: value=11.8 unit=cm
